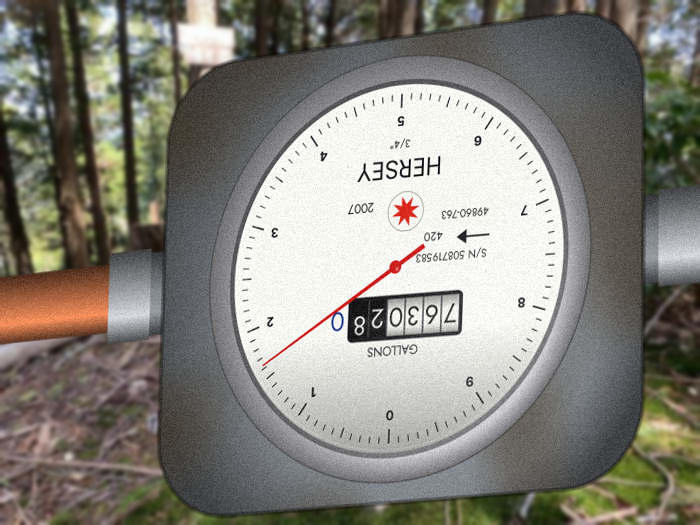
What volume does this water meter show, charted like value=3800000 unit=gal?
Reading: value=7630281.6 unit=gal
